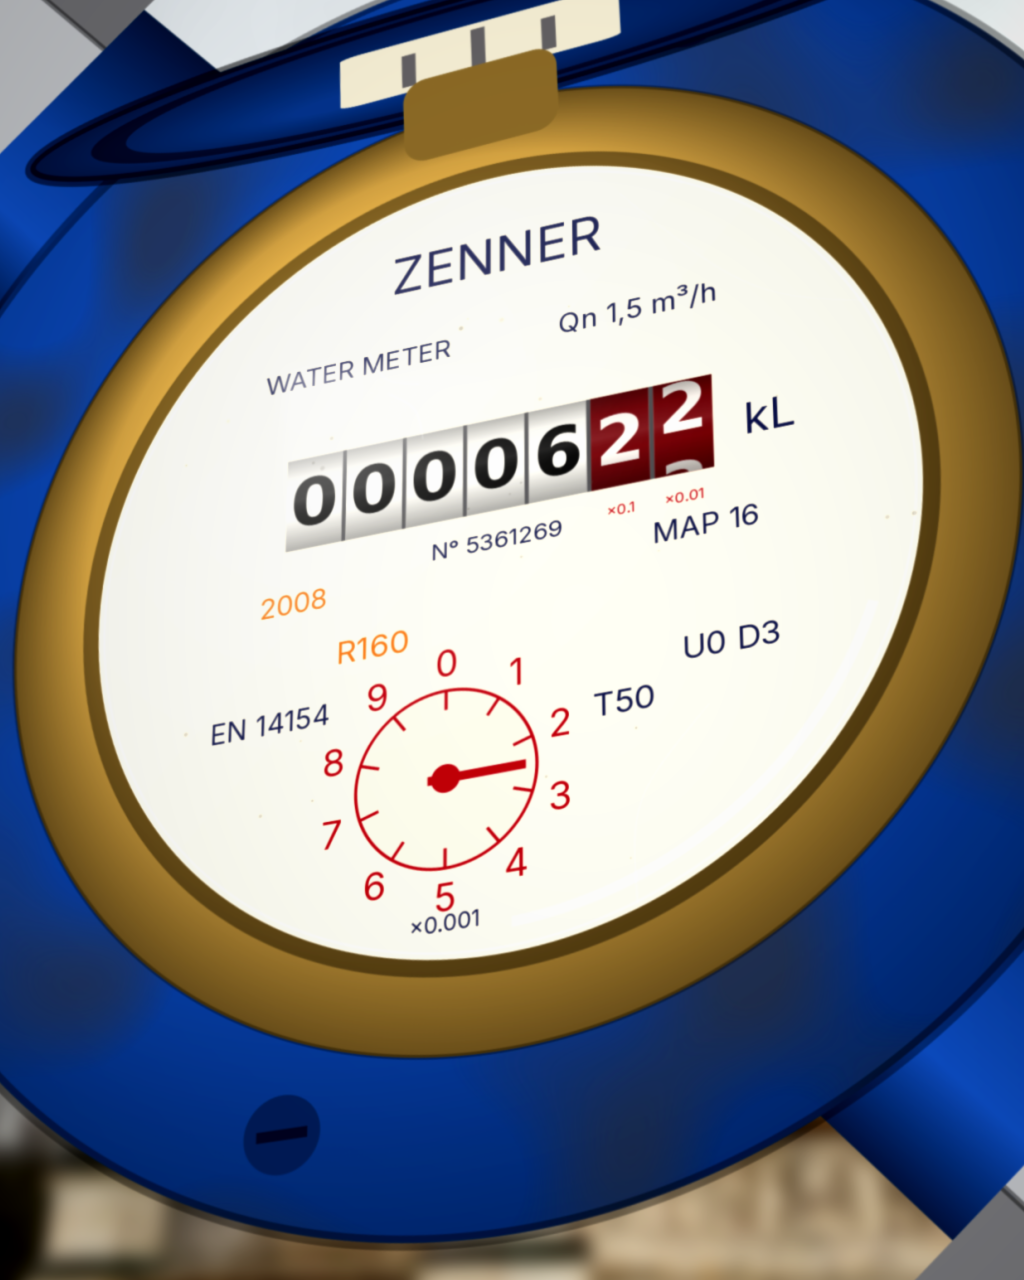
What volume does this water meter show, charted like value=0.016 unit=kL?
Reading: value=6.222 unit=kL
